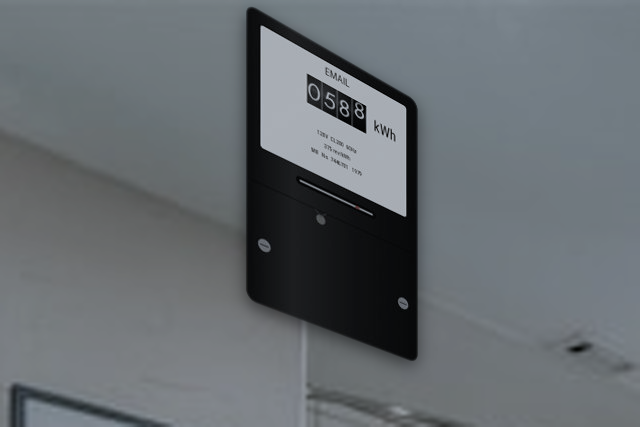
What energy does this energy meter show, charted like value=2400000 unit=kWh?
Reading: value=588 unit=kWh
